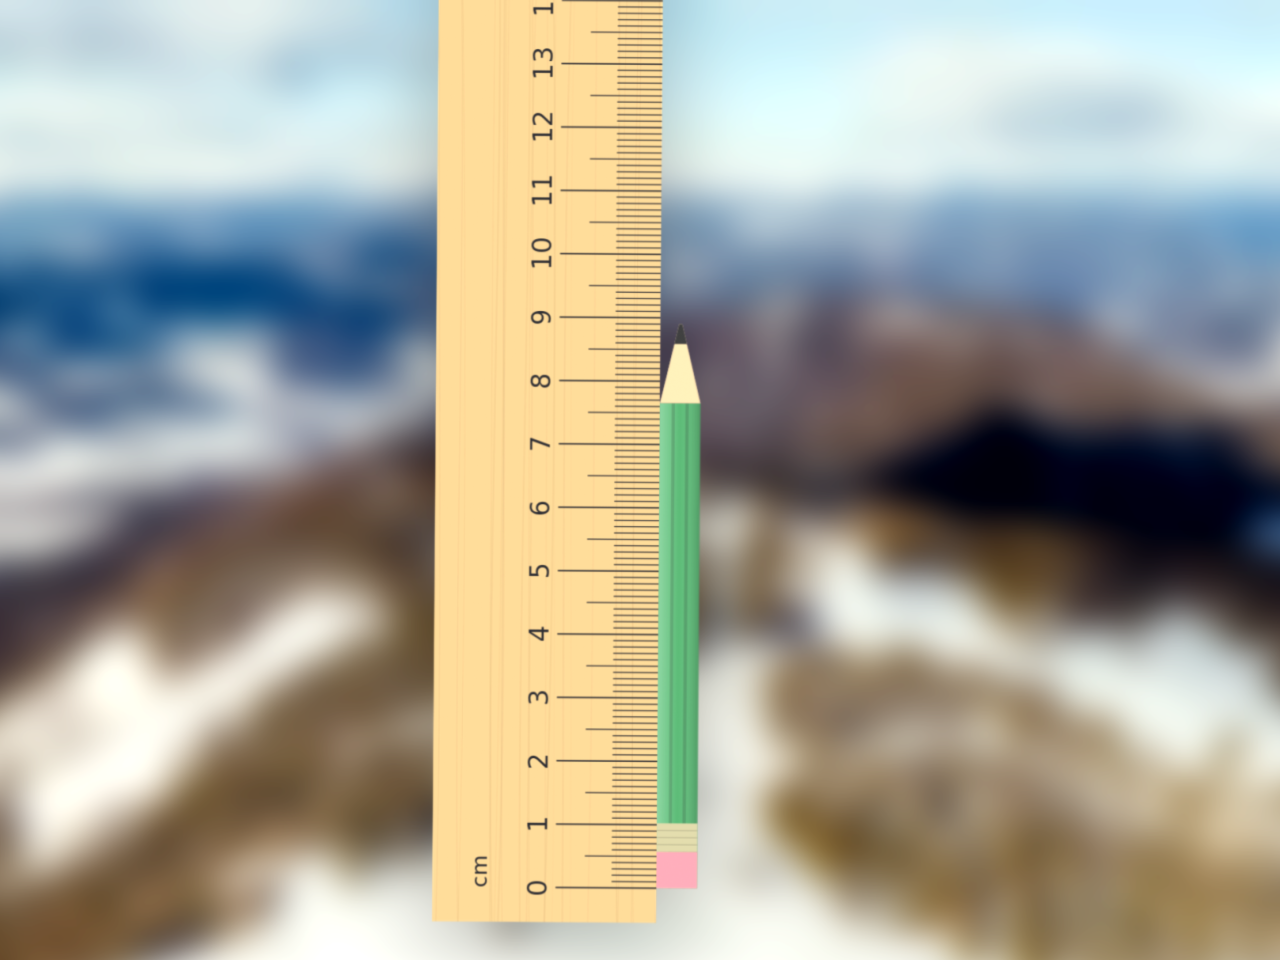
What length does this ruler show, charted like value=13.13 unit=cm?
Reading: value=8.9 unit=cm
